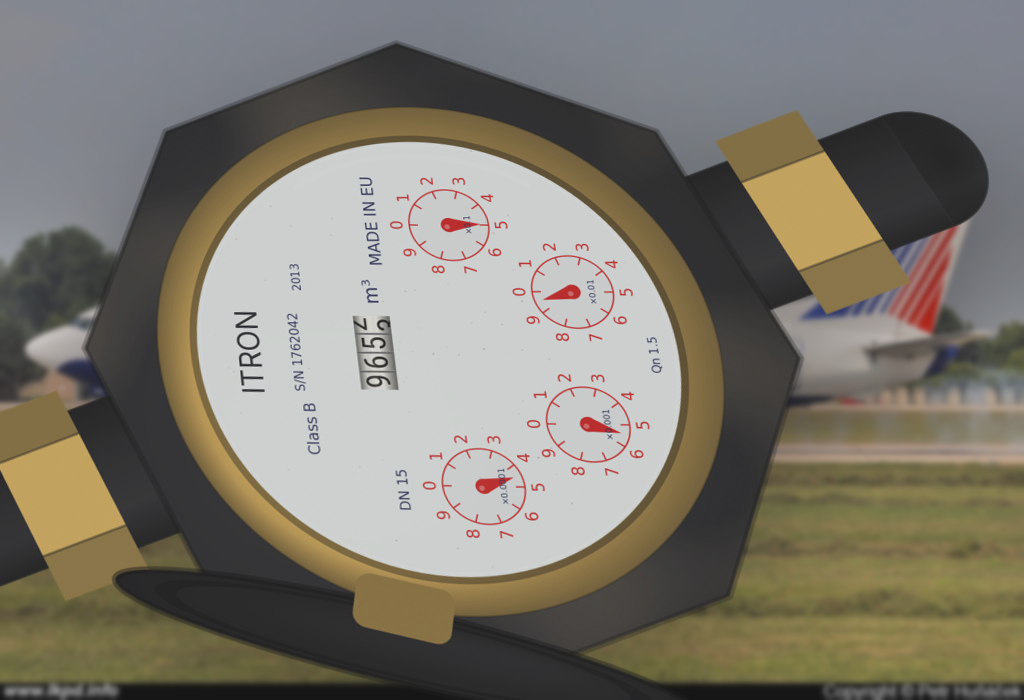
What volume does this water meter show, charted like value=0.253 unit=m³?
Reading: value=9652.4954 unit=m³
